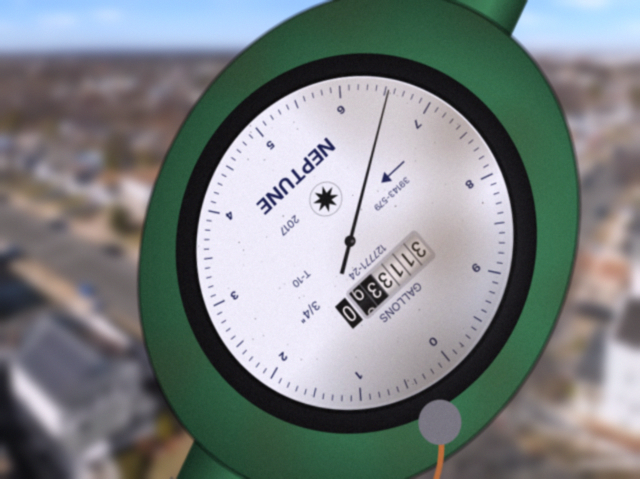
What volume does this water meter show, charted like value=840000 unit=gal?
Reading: value=3113386.5 unit=gal
